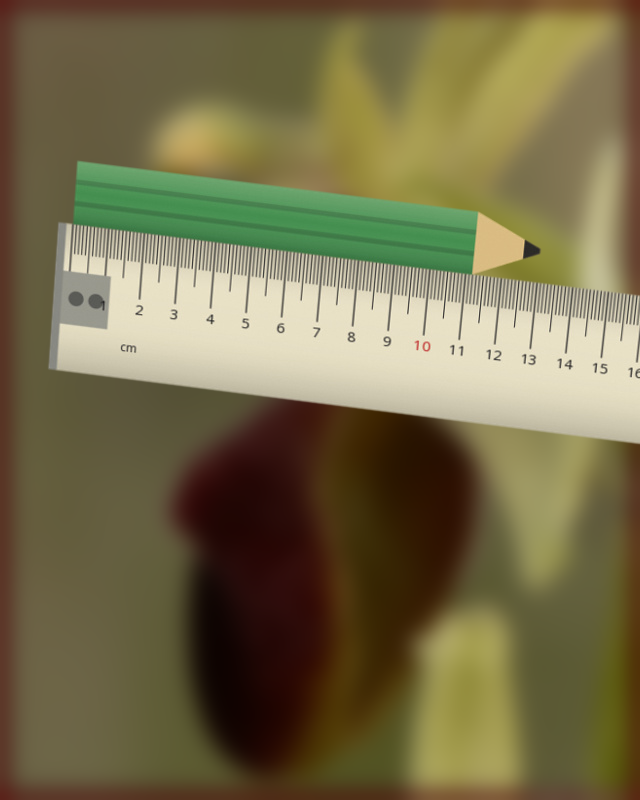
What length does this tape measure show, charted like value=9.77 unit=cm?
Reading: value=13 unit=cm
